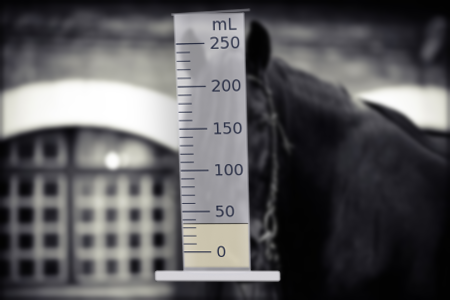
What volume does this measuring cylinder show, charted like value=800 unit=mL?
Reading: value=35 unit=mL
